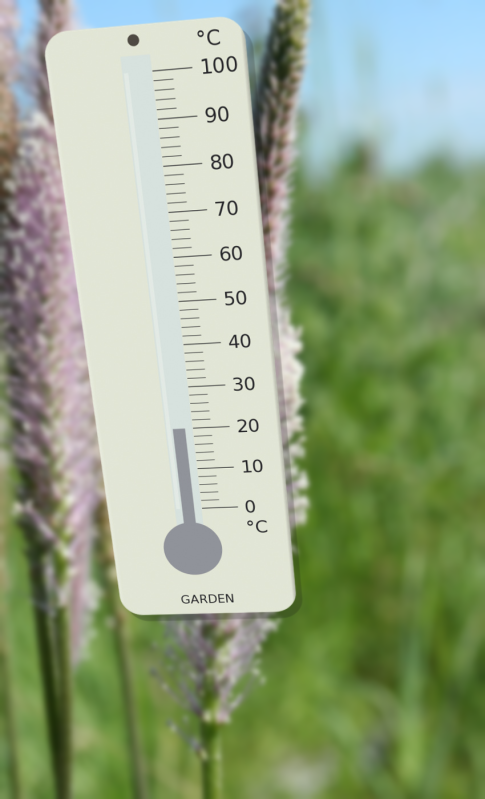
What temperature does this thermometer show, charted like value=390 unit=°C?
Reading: value=20 unit=°C
